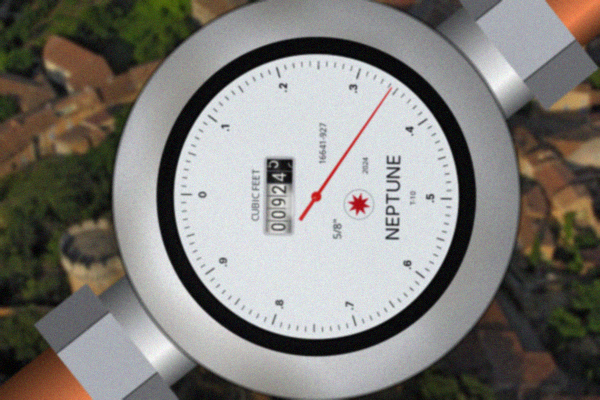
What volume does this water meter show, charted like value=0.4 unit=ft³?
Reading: value=9245.34 unit=ft³
